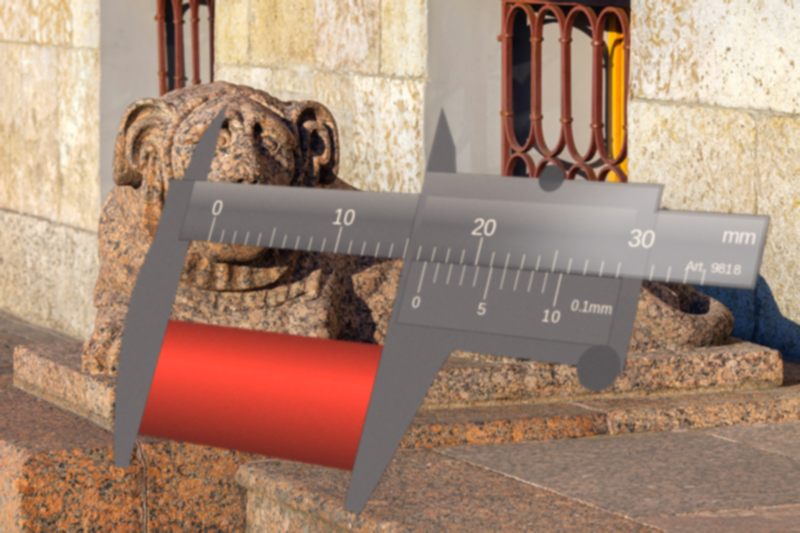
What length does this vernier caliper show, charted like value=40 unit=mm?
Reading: value=16.6 unit=mm
